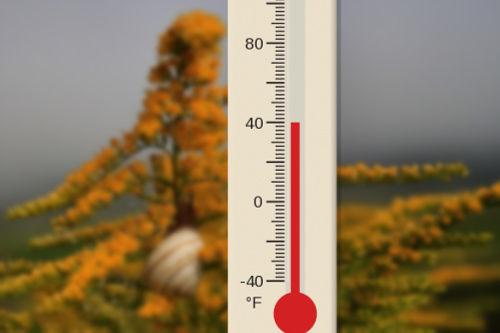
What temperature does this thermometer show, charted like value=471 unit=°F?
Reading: value=40 unit=°F
